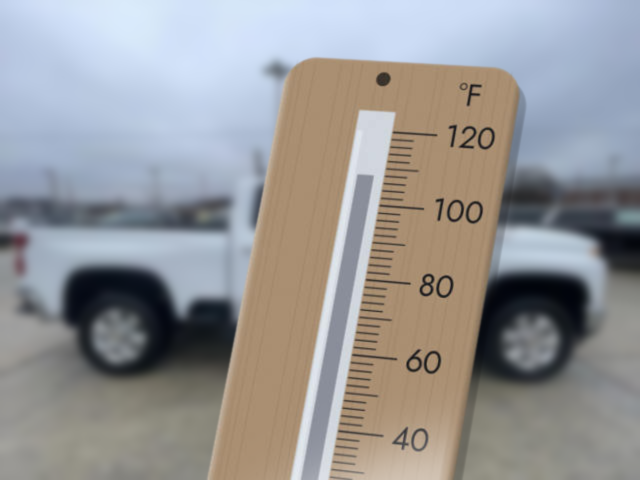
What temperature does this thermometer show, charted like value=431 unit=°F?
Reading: value=108 unit=°F
